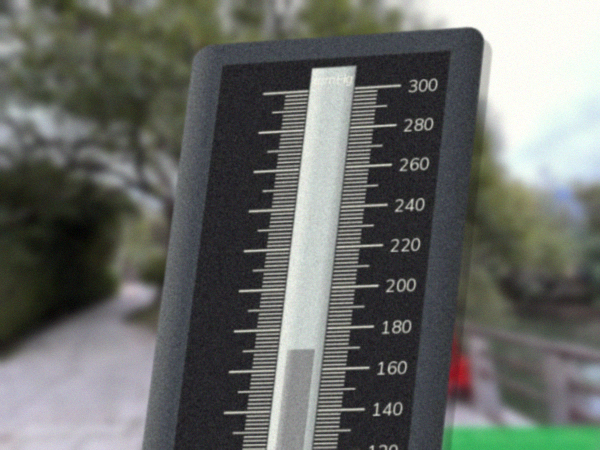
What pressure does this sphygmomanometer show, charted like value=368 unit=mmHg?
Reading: value=170 unit=mmHg
